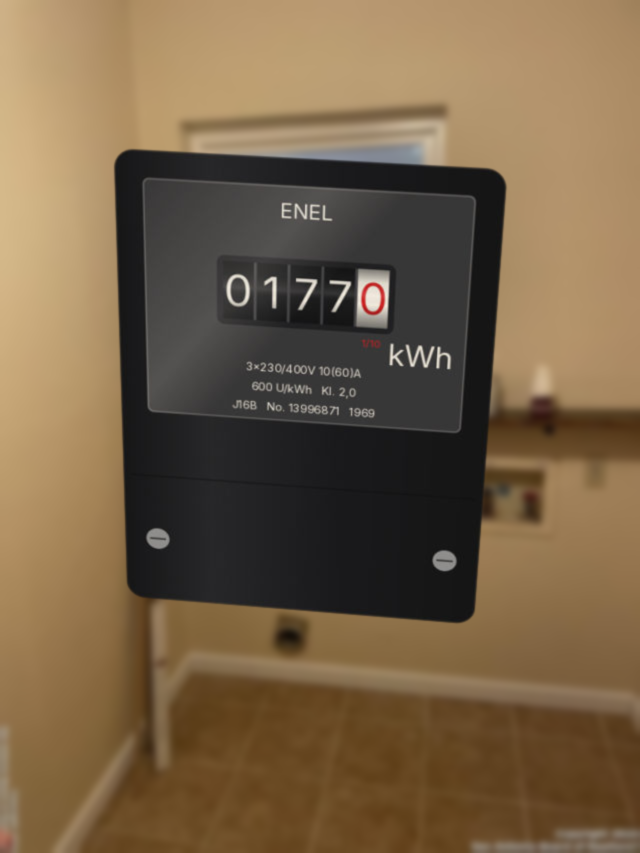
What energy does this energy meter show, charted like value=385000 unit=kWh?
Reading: value=177.0 unit=kWh
